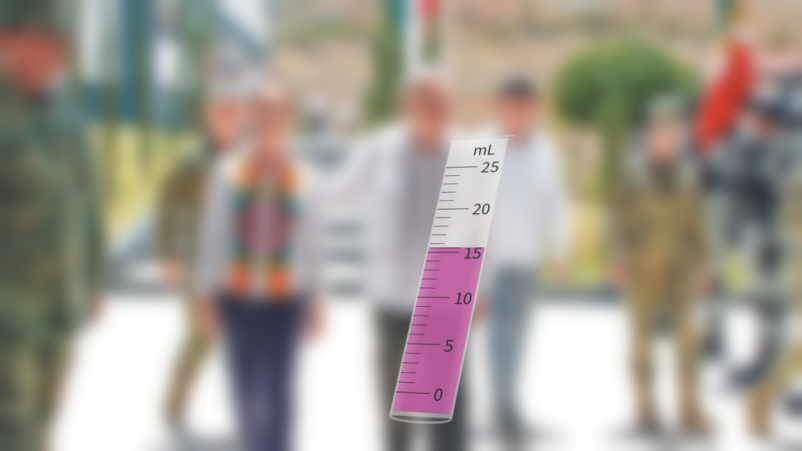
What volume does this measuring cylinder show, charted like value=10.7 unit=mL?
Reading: value=15.5 unit=mL
